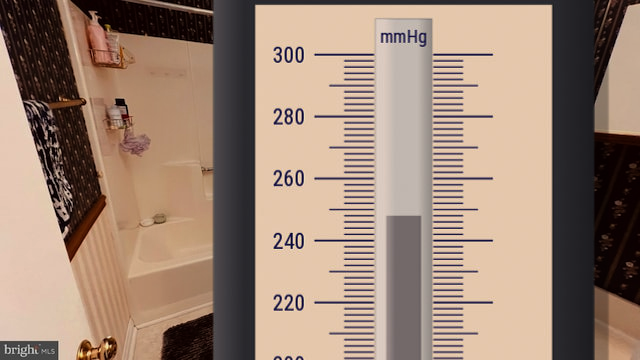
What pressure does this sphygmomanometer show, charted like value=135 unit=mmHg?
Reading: value=248 unit=mmHg
